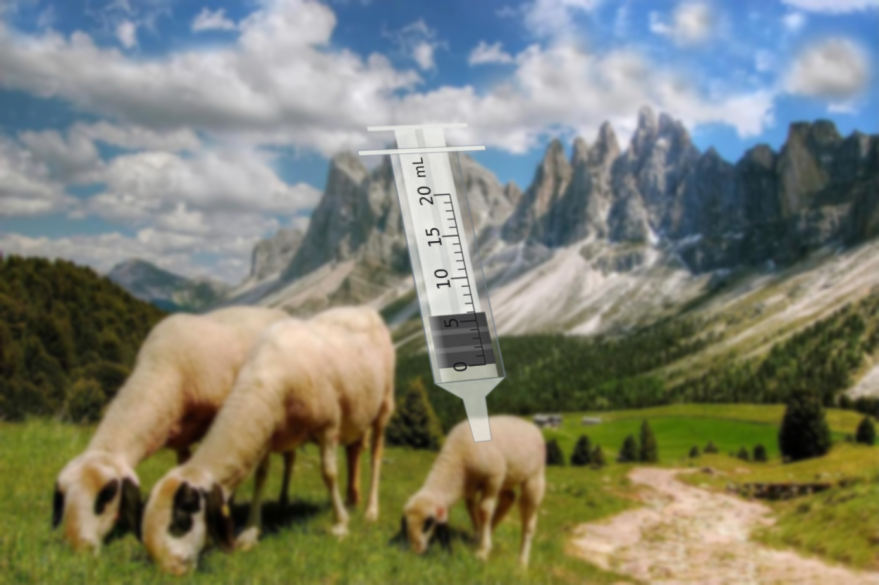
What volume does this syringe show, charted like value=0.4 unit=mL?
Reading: value=0 unit=mL
